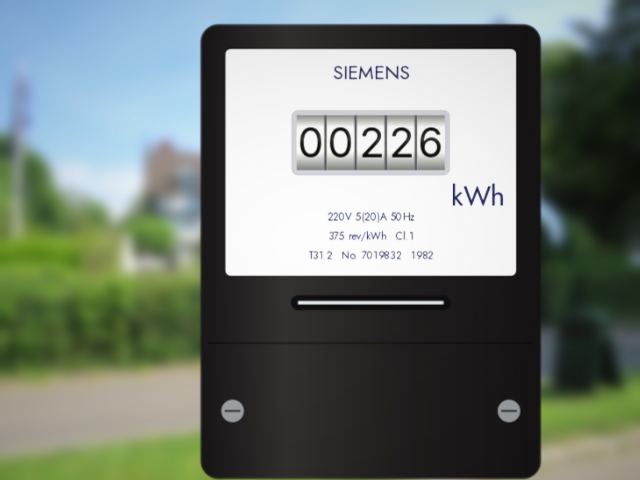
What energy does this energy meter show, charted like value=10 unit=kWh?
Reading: value=226 unit=kWh
